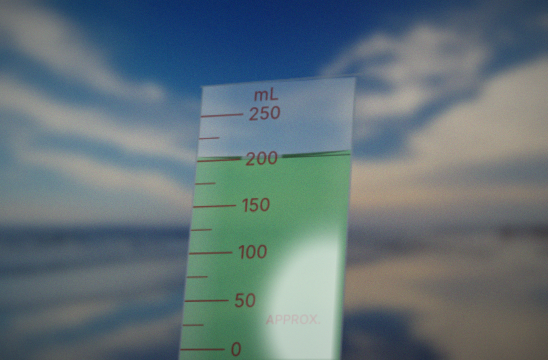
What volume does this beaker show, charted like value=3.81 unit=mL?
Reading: value=200 unit=mL
